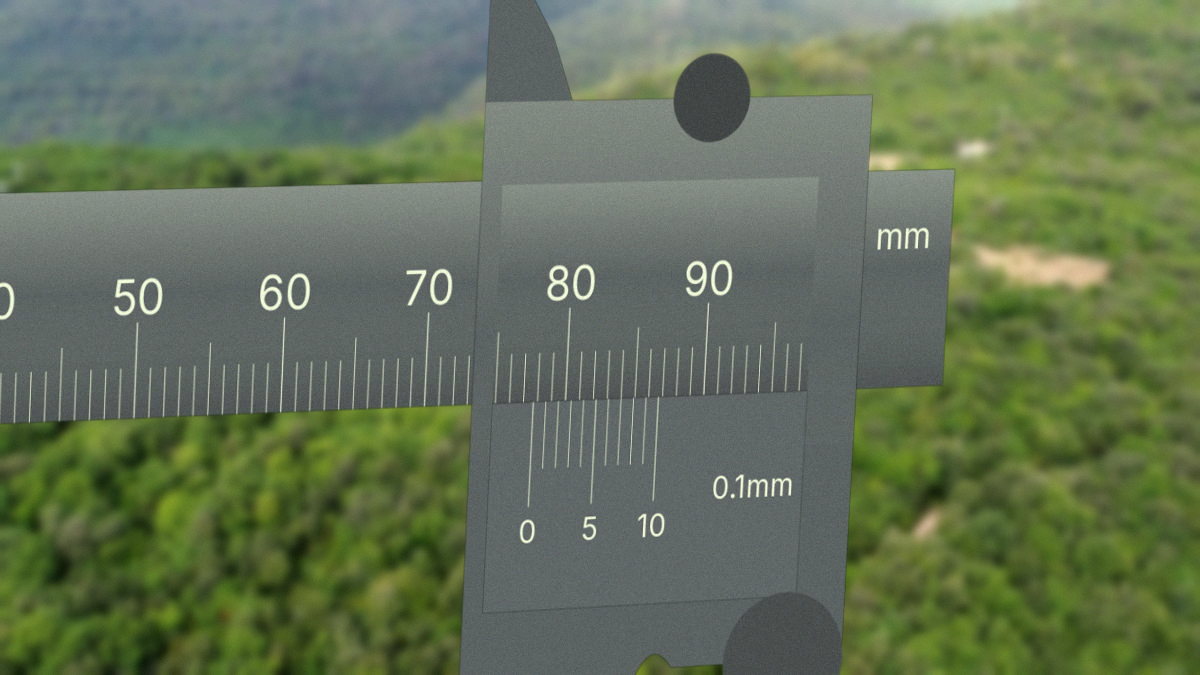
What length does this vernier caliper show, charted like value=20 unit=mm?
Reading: value=77.7 unit=mm
